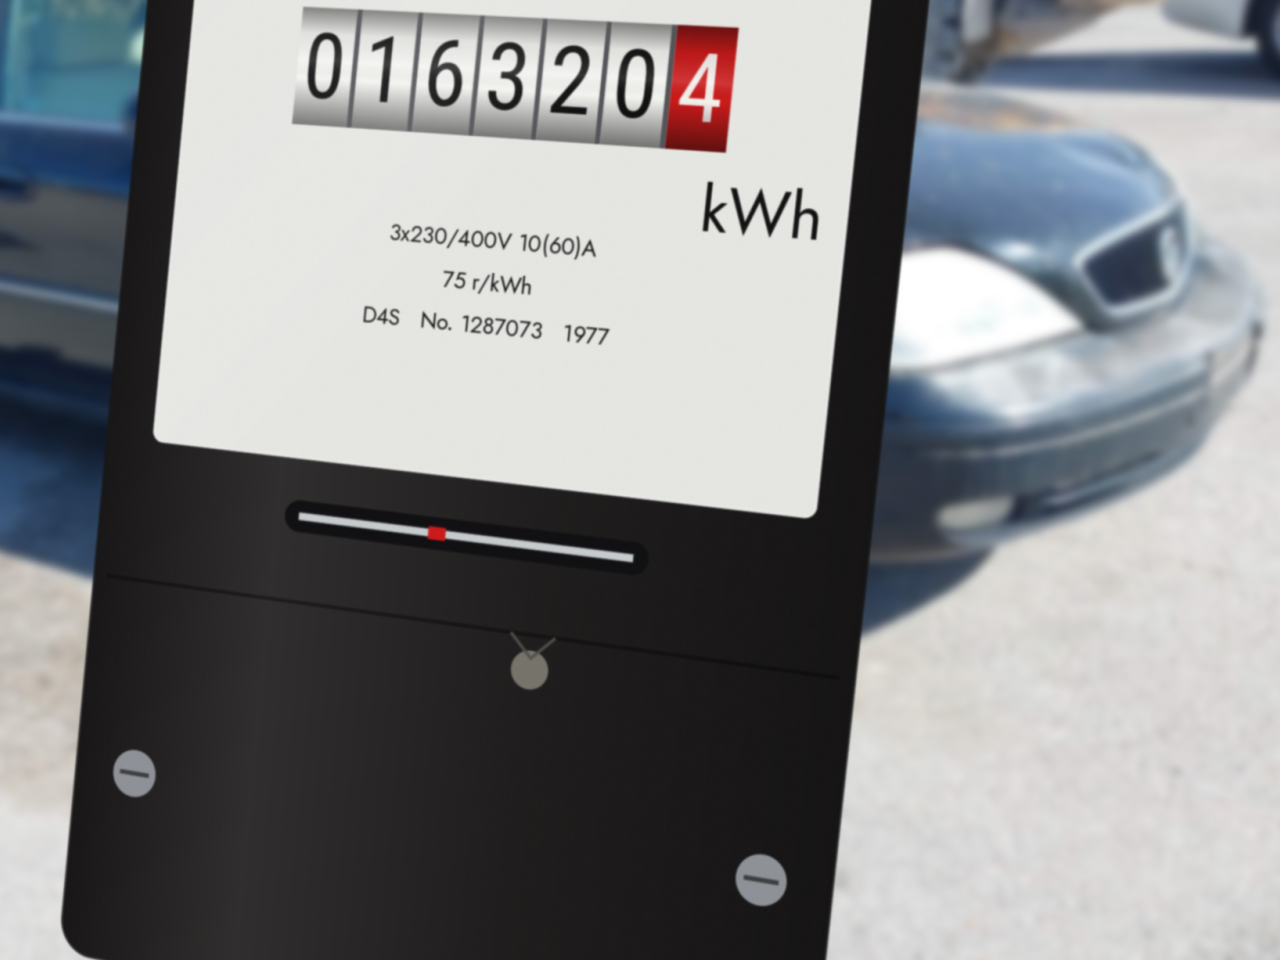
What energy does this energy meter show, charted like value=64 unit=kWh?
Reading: value=16320.4 unit=kWh
